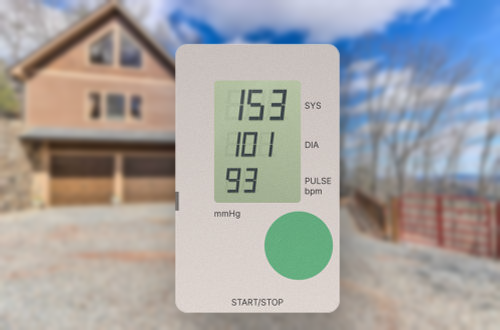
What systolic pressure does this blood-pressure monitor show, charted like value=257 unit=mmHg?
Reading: value=153 unit=mmHg
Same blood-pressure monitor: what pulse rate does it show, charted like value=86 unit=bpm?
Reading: value=93 unit=bpm
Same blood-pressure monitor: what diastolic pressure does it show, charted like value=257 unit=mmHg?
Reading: value=101 unit=mmHg
